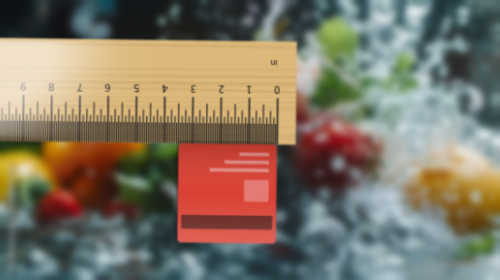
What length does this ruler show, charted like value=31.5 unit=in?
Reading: value=3.5 unit=in
